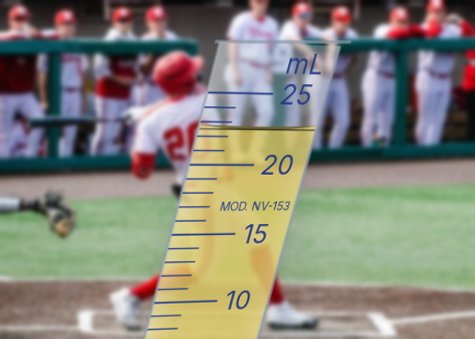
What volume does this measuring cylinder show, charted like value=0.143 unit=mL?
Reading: value=22.5 unit=mL
